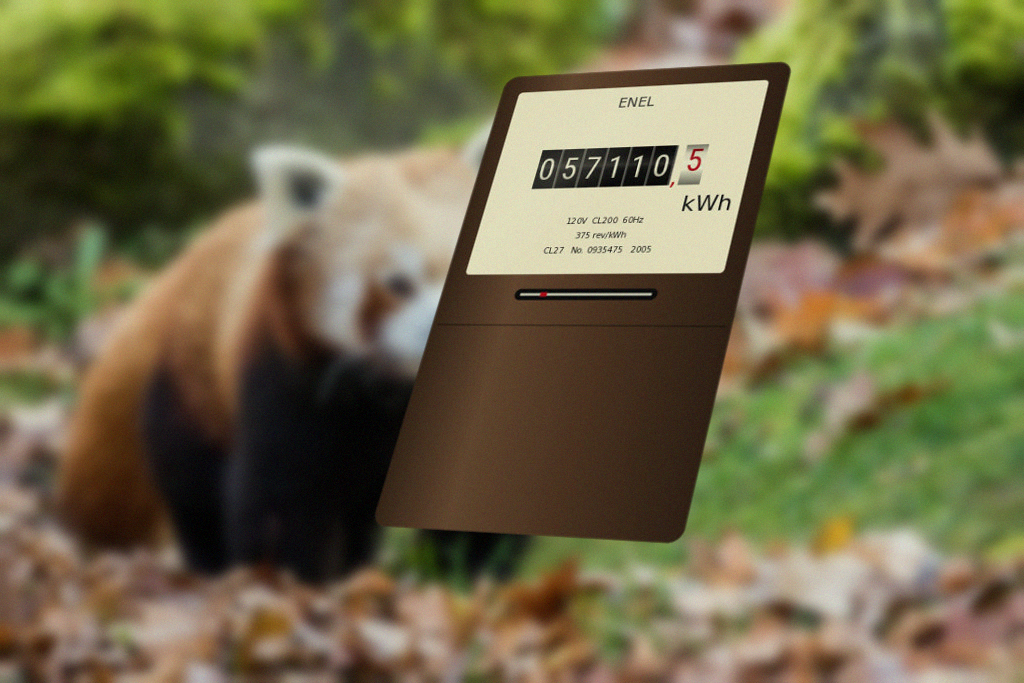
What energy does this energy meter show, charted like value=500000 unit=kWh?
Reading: value=57110.5 unit=kWh
